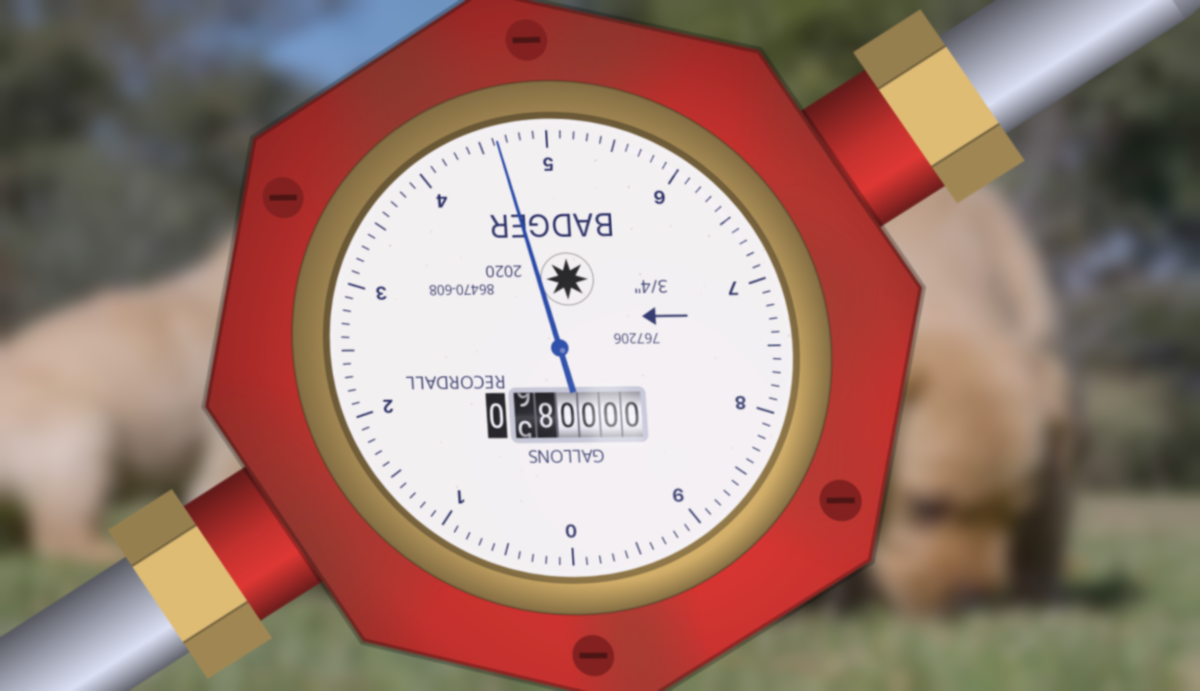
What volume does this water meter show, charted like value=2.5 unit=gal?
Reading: value=854.6 unit=gal
